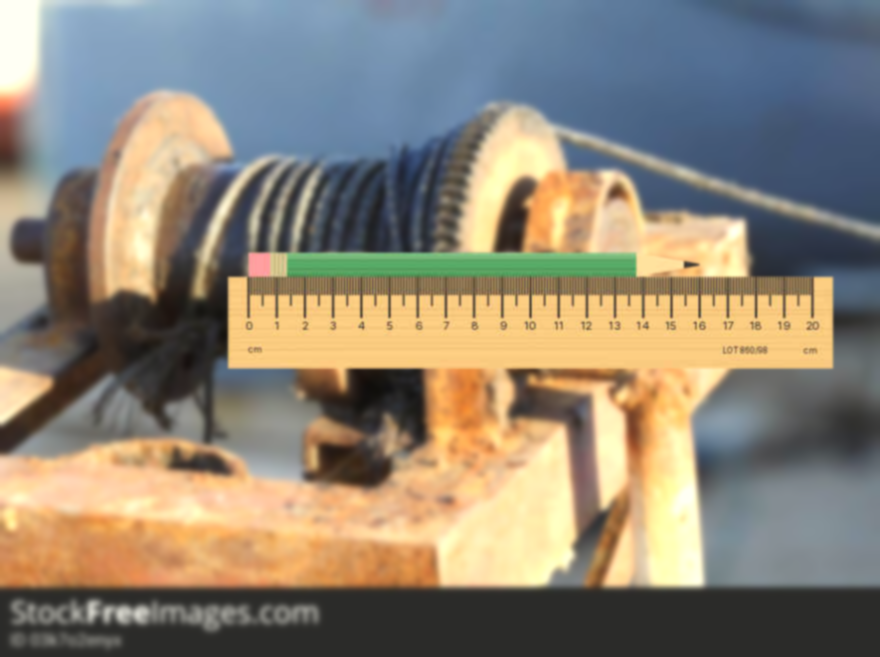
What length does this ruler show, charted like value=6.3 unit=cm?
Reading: value=16 unit=cm
